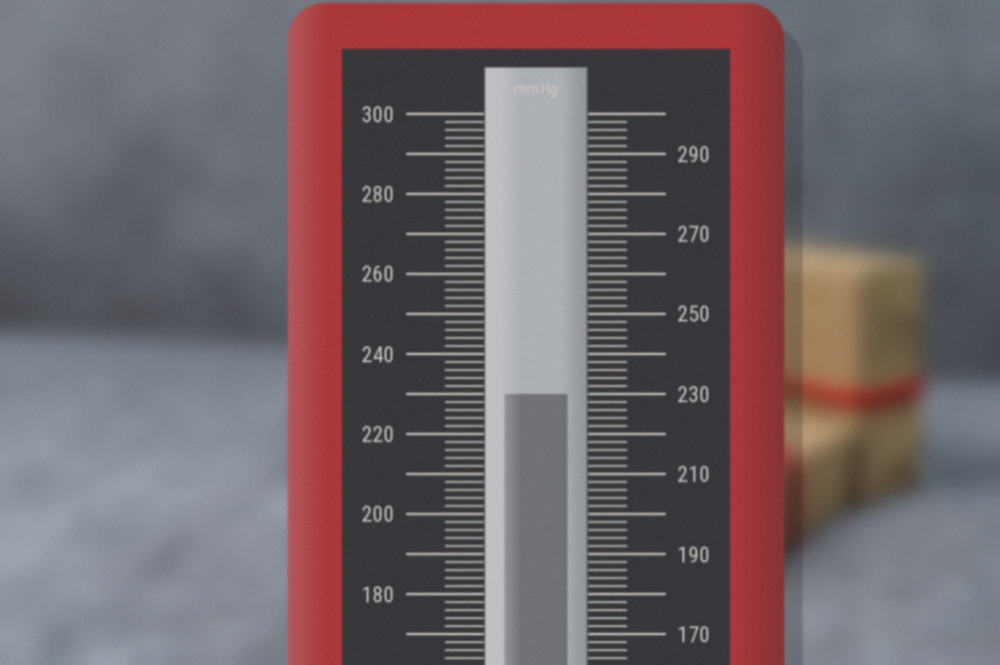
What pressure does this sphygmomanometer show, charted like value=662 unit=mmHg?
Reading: value=230 unit=mmHg
